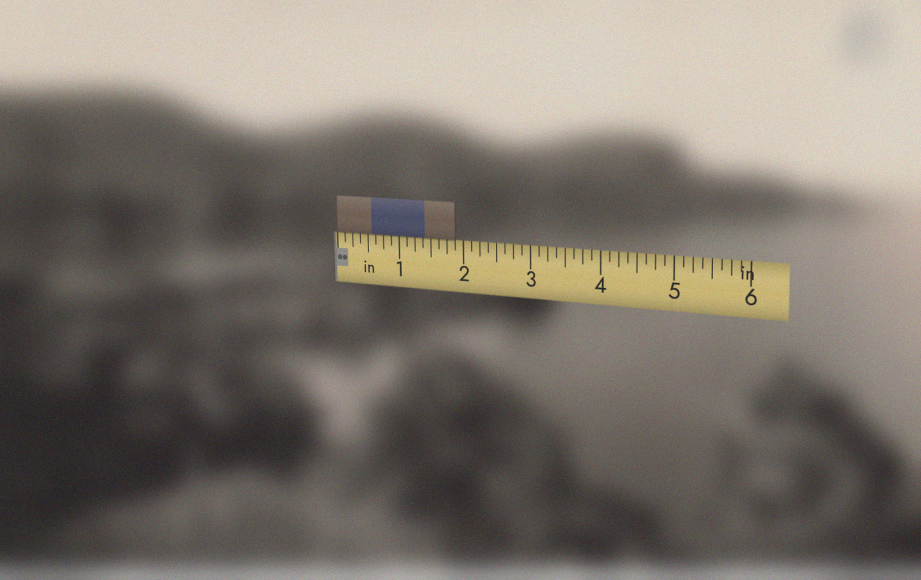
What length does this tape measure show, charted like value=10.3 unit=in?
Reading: value=1.875 unit=in
